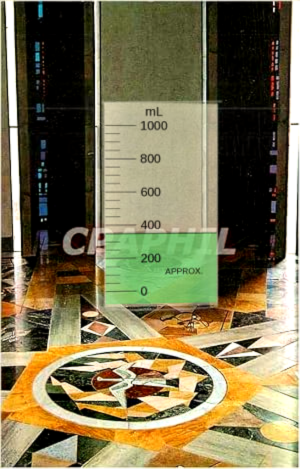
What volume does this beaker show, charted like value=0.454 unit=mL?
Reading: value=350 unit=mL
